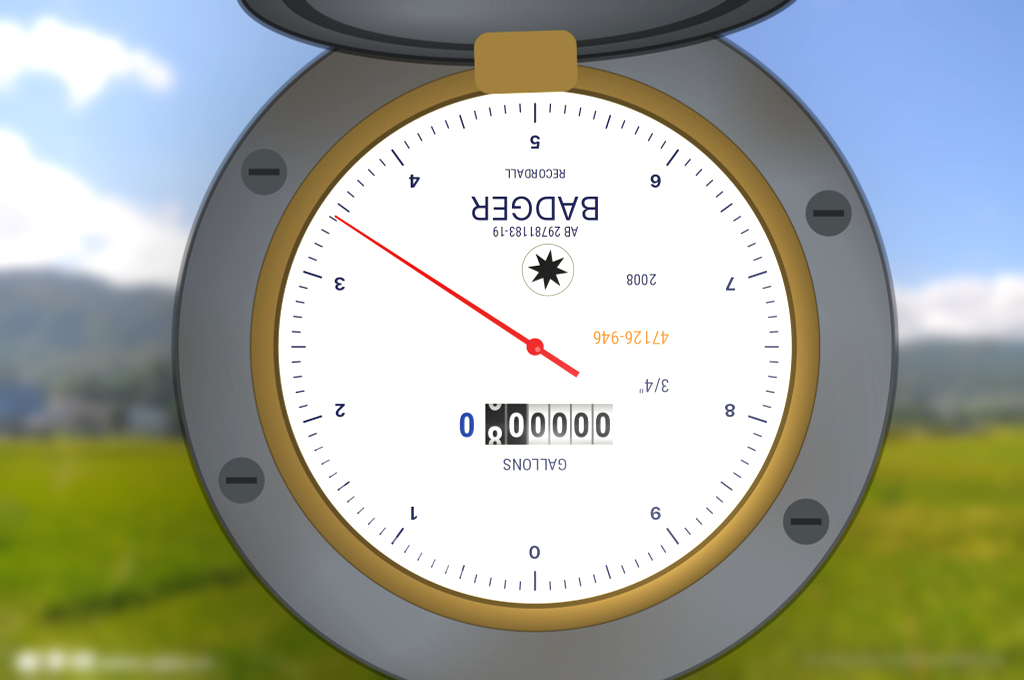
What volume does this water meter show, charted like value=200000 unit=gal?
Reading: value=83.4 unit=gal
